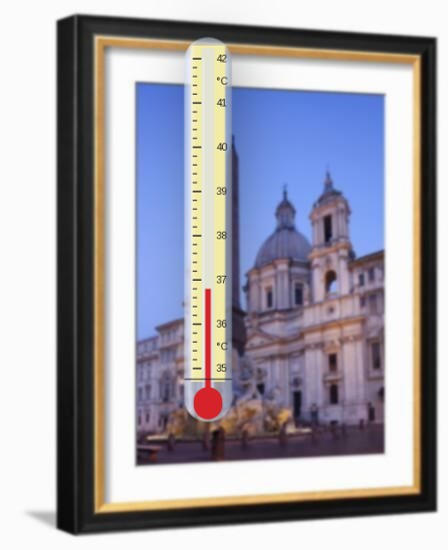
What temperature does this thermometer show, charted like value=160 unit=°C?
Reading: value=36.8 unit=°C
